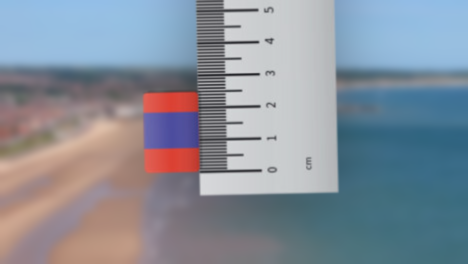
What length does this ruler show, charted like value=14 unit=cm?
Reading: value=2.5 unit=cm
